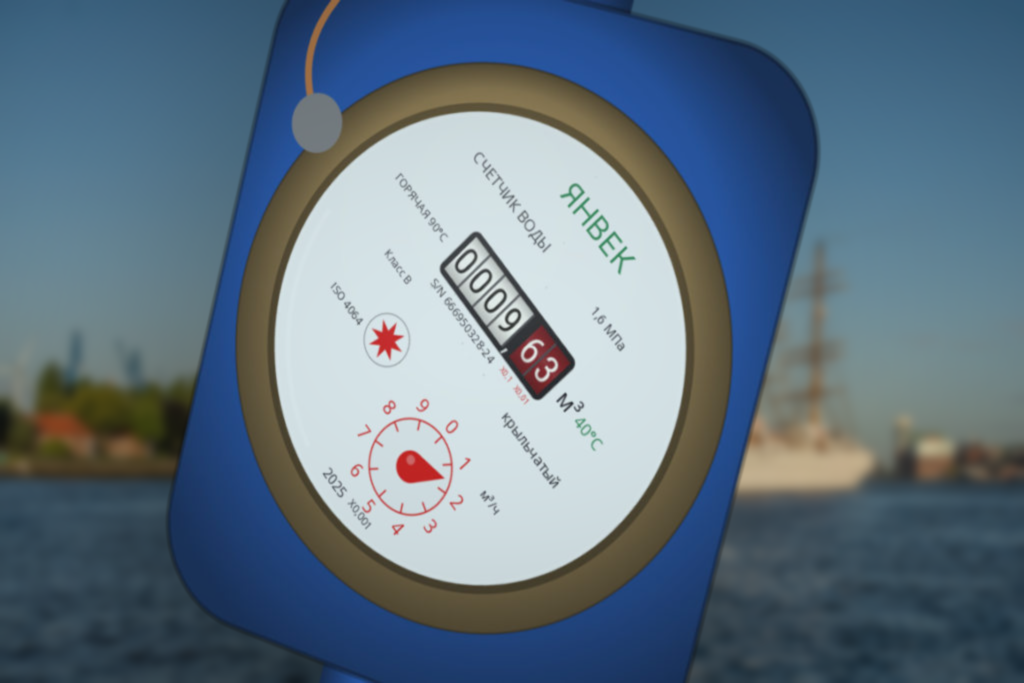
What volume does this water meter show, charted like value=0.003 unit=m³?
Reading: value=9.631 unit=m³
